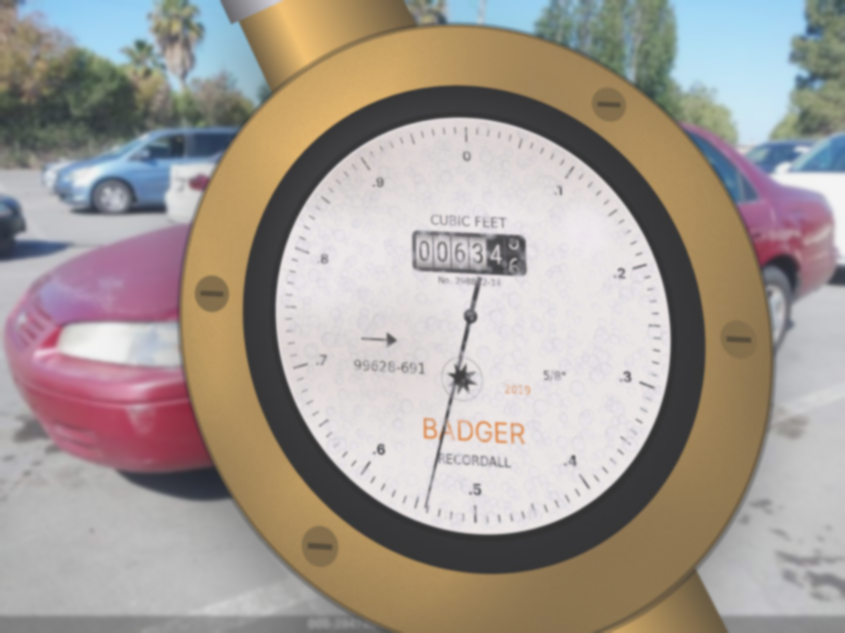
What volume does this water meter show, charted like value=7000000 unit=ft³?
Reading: value=6345.54 unit=ft³
